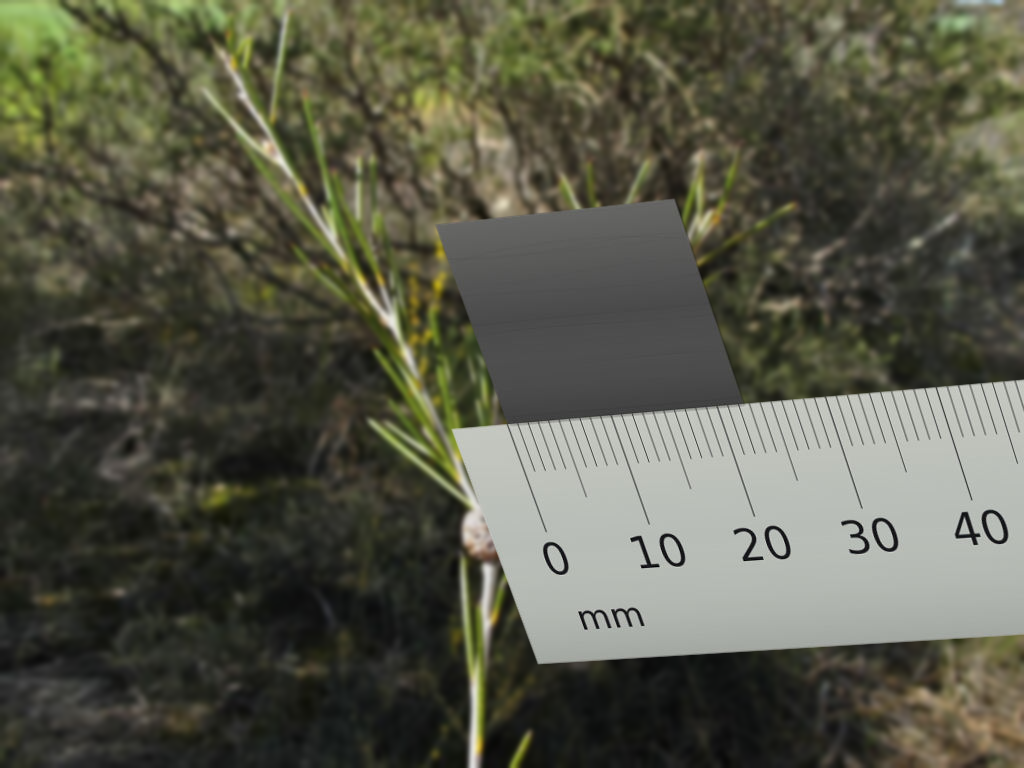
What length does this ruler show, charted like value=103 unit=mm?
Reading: value=22.5 unit=mm
